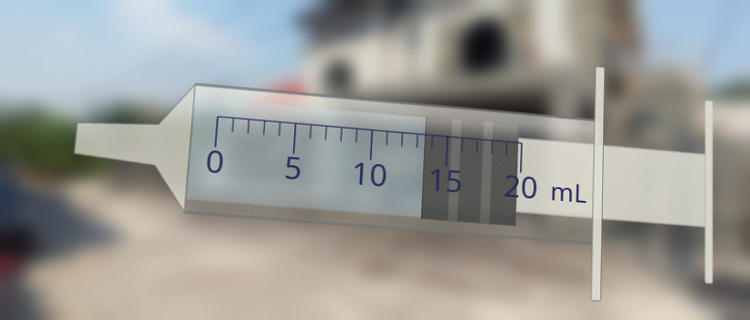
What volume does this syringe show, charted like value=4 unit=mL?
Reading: value=13.5 unit=mL
